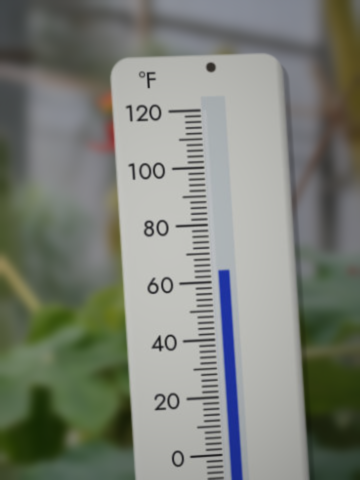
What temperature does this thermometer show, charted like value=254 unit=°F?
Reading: value=64 unit=°F
